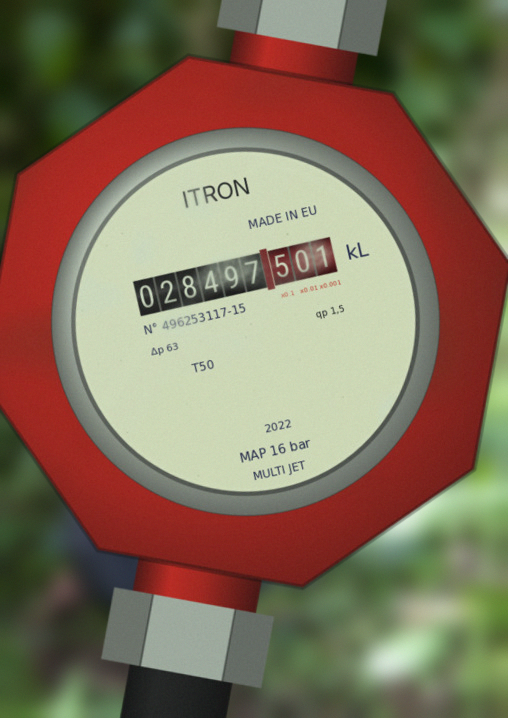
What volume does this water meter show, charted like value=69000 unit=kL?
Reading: value=28497.501 unit=kL
